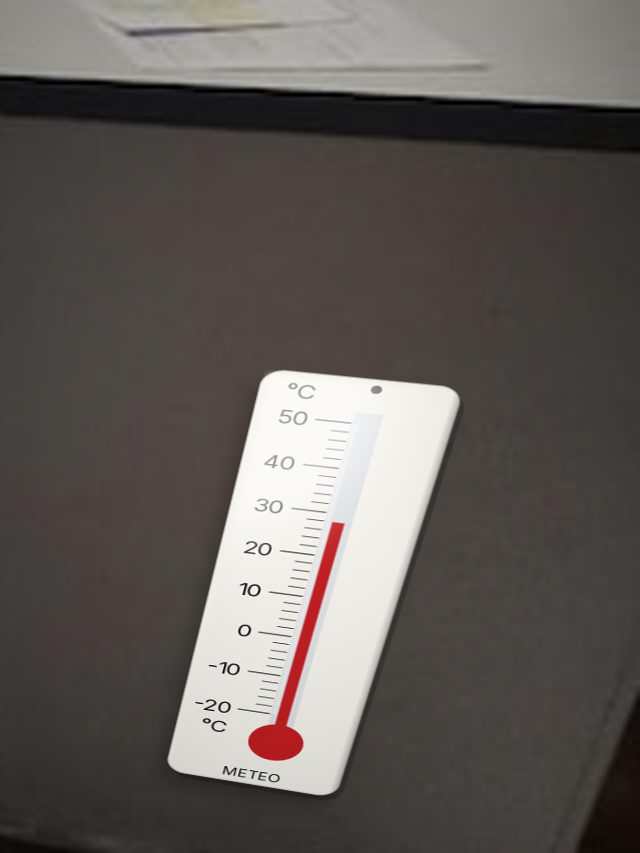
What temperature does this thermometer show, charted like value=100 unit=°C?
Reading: value=28 unit=°C
